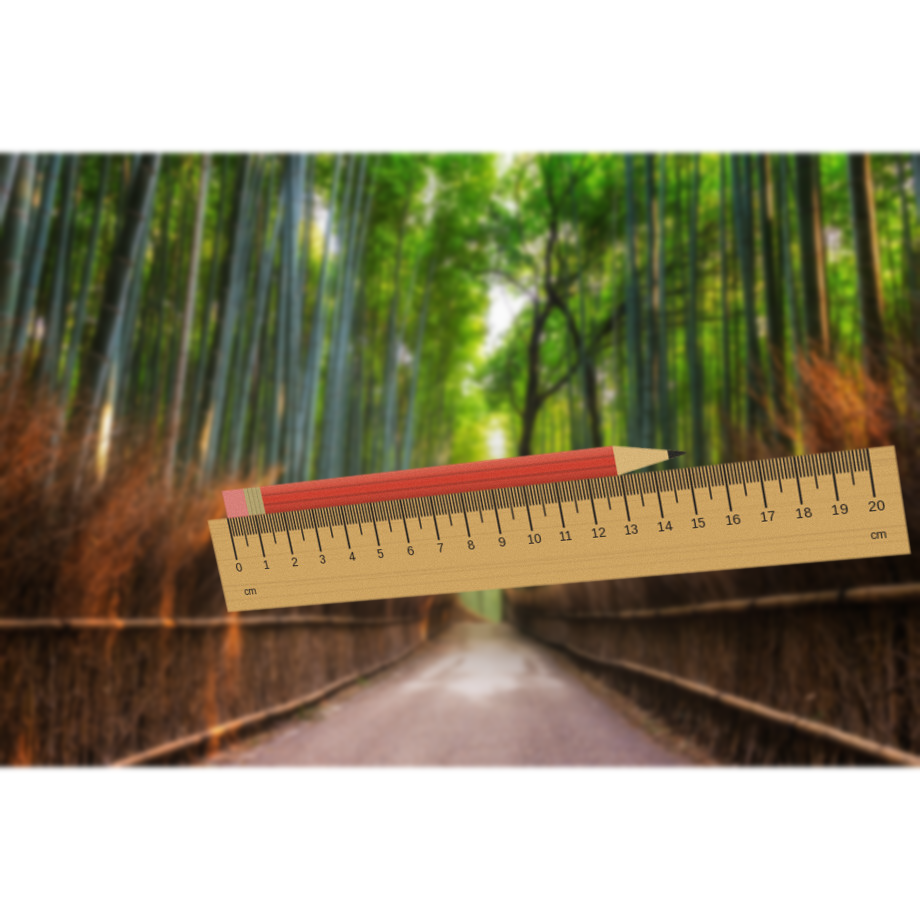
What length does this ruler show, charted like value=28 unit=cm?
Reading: value=15 unit=cm
